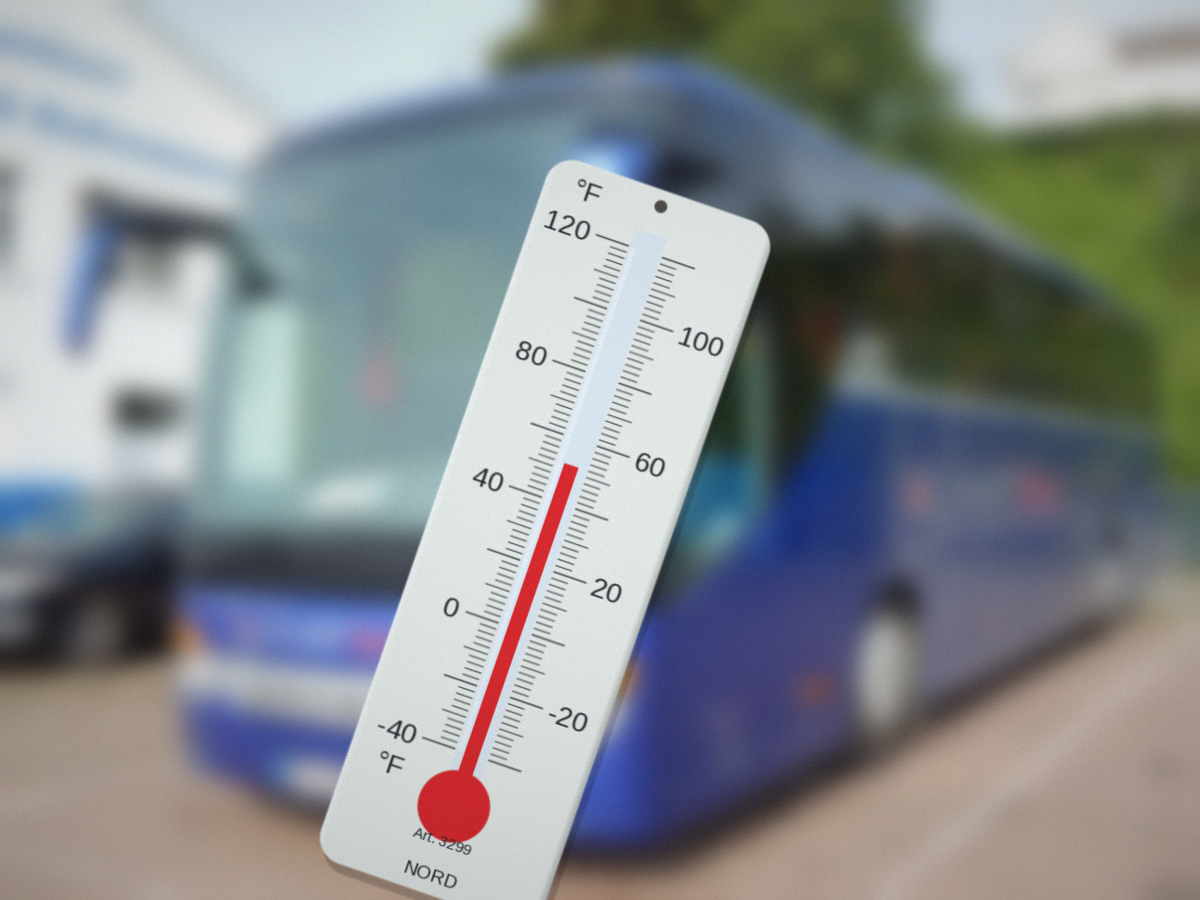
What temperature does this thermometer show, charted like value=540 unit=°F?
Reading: value=52 unit=°F
